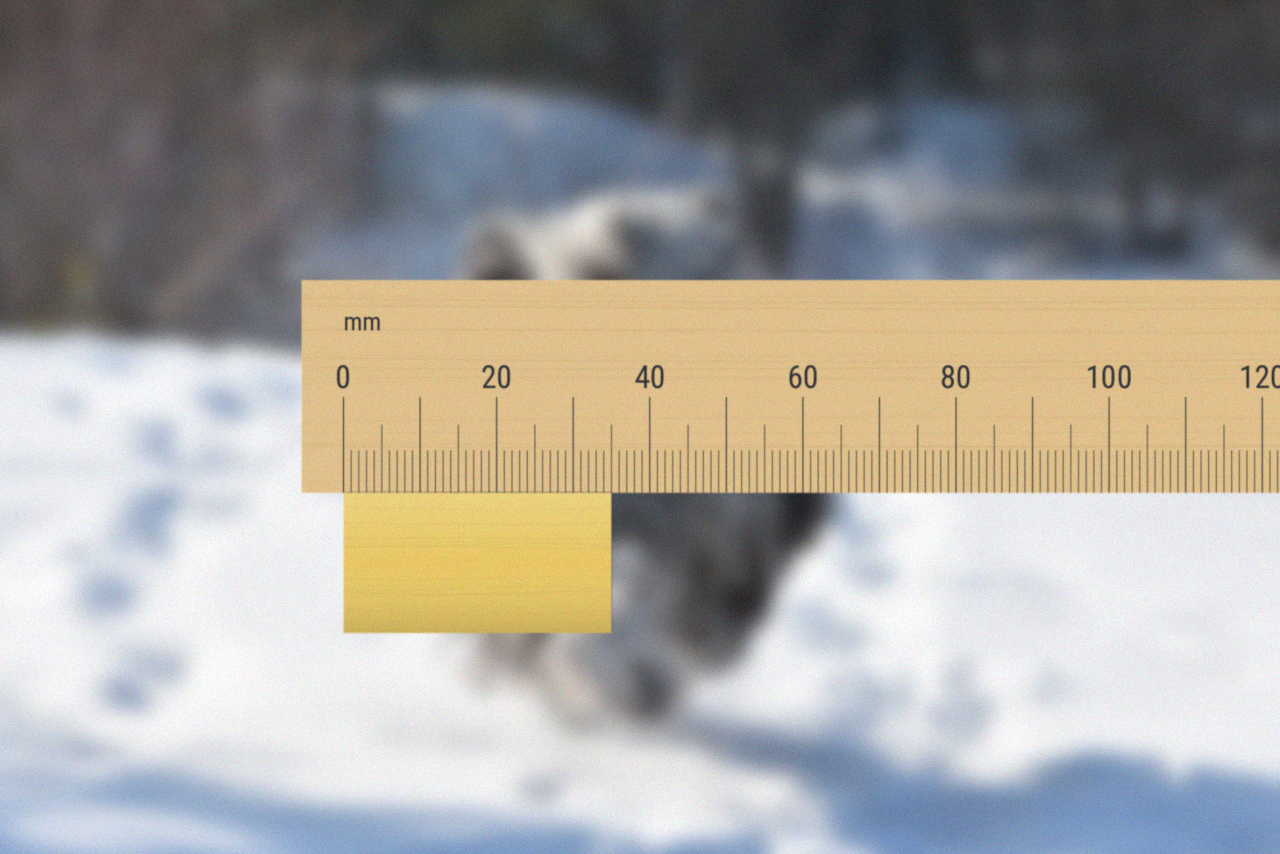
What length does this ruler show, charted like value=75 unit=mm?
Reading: value=35 unit=mm
